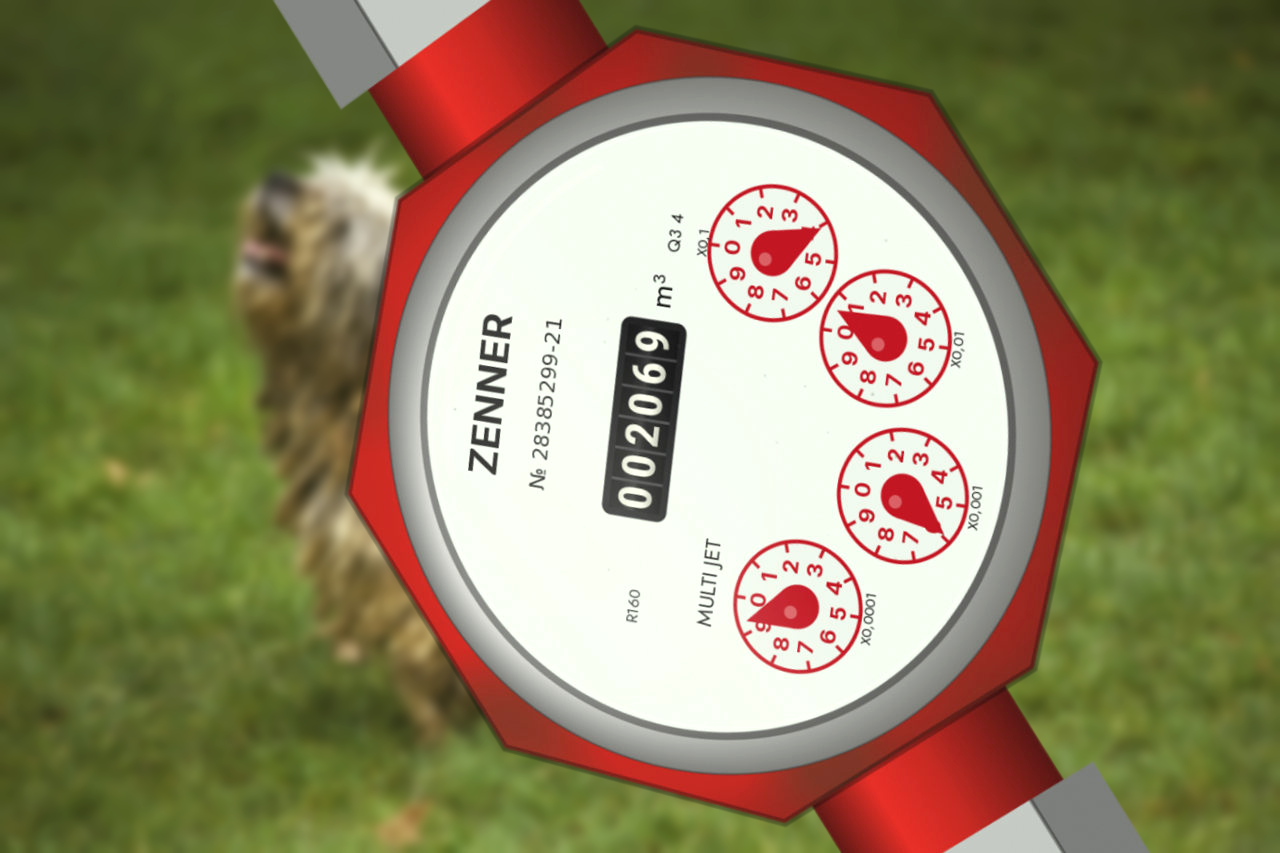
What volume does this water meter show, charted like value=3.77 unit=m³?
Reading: value=2069.4059 unit=m³
